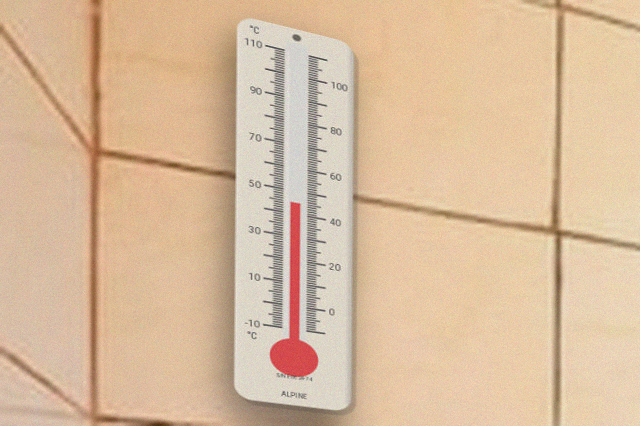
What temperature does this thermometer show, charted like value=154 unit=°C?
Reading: value=45 unit=°C
